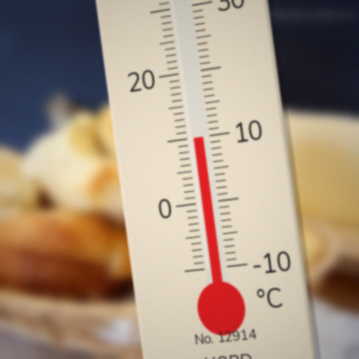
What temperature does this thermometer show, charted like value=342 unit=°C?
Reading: value=10 unit=°C
